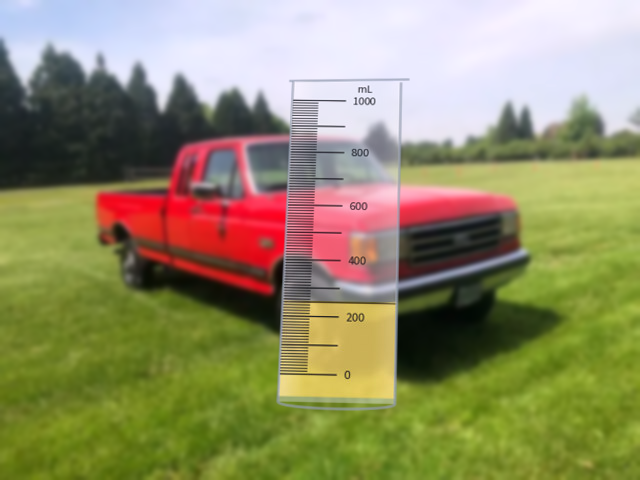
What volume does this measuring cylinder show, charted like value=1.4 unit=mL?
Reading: value=250 unit=mL
